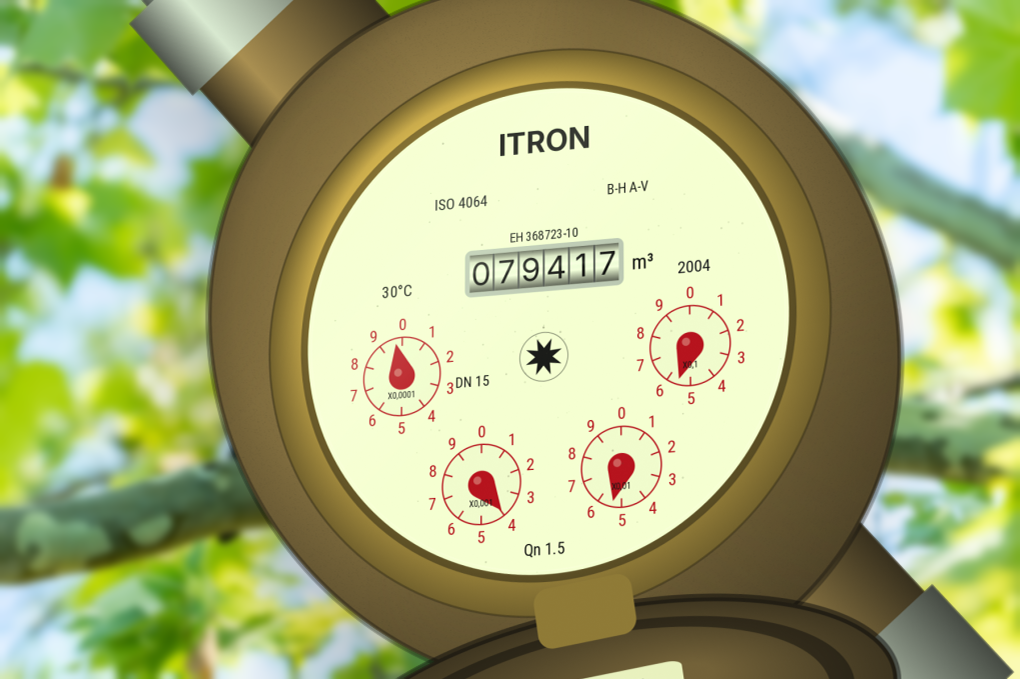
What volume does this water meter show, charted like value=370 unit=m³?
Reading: value=79417.5539 unit=m³
